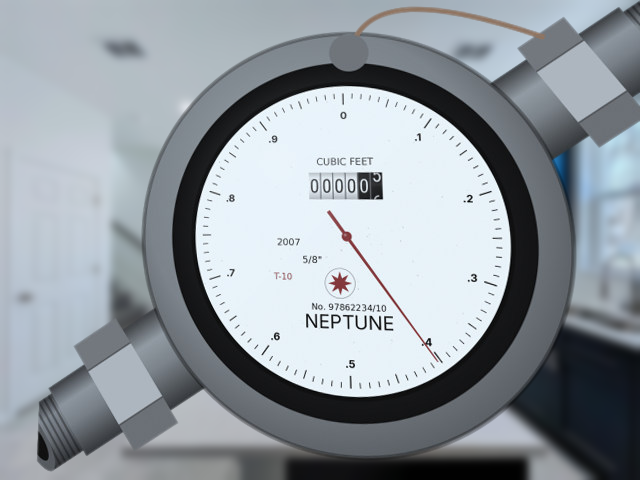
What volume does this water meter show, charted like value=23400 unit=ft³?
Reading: value=5.40 unit=ft³
